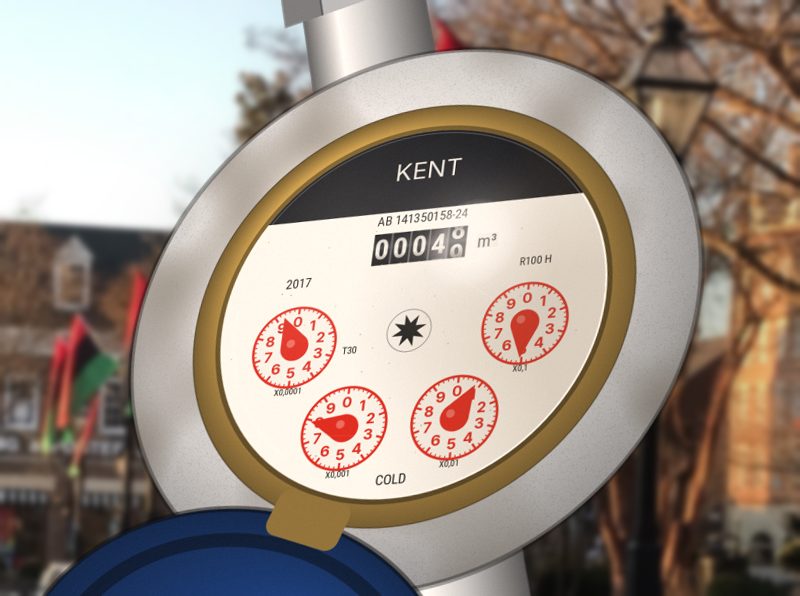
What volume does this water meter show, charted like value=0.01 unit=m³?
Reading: value=48.5079 unit=m³
